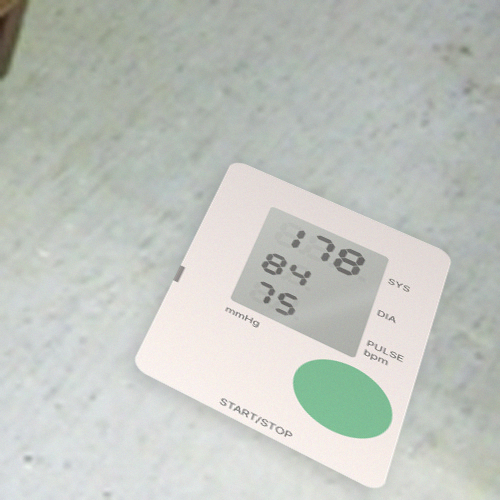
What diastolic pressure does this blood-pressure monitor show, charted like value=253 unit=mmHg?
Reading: value=84 unit=mmHg
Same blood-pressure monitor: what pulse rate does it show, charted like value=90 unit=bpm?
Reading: value=75 unit=bpm
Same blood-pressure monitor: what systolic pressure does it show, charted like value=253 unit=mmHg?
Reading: value=178 unit=mmHg
